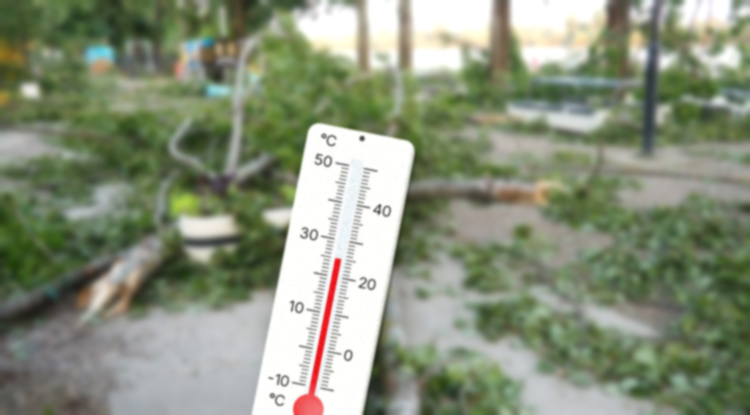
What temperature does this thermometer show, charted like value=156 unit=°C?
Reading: value=25 unit=°C
